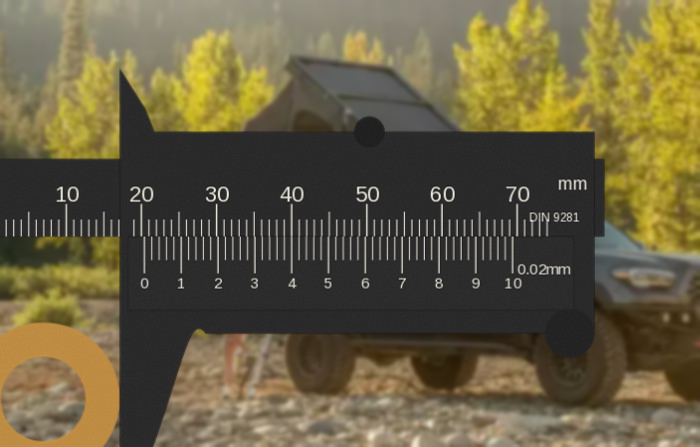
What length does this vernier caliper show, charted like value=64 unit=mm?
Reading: value=20.4 unit=mm
